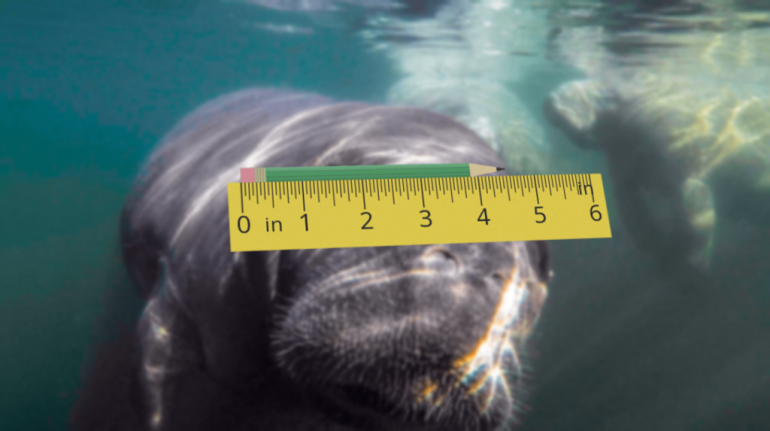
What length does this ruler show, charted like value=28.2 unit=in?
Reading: value=4.5 unit=in
